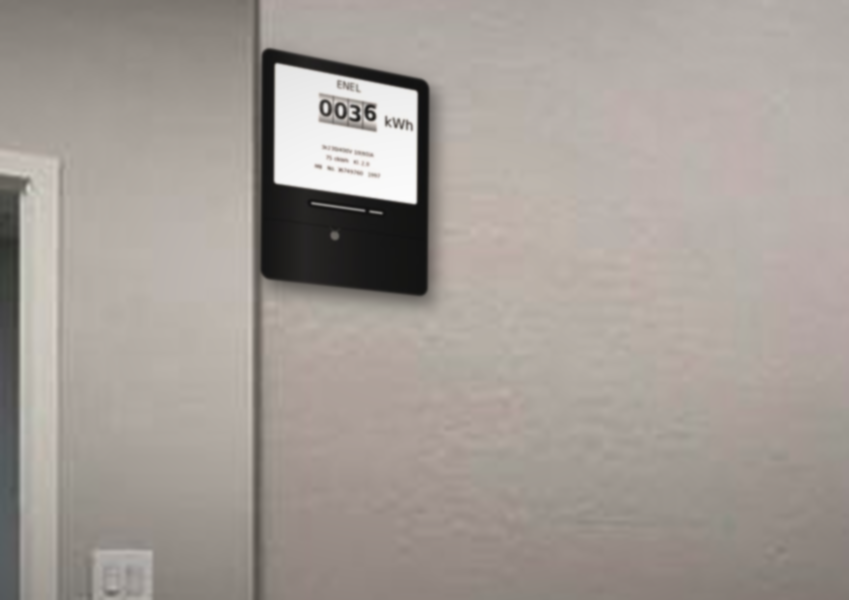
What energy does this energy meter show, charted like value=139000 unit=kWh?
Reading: value=36 unit=kWh
